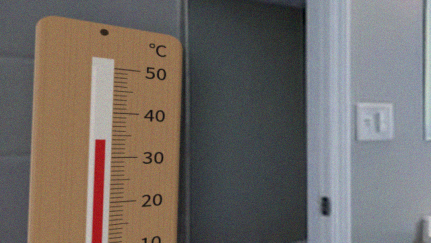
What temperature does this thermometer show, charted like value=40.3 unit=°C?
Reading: value=34 unit=°C
